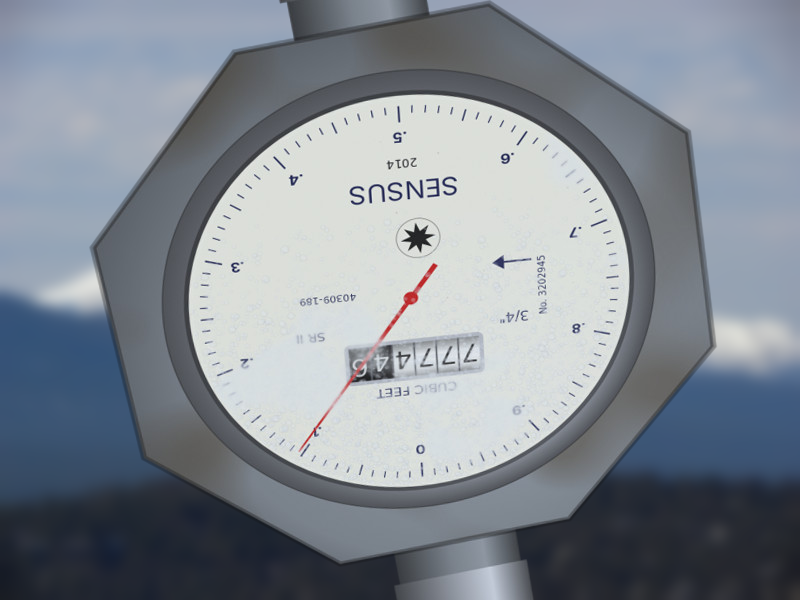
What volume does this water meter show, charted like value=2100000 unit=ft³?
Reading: value=777446.10 unit=ft³
